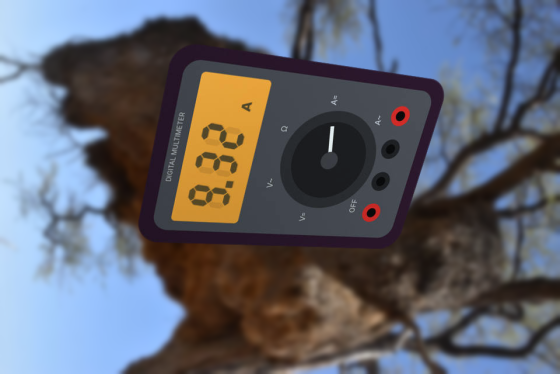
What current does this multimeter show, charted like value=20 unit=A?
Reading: value=9.32 unit=A
